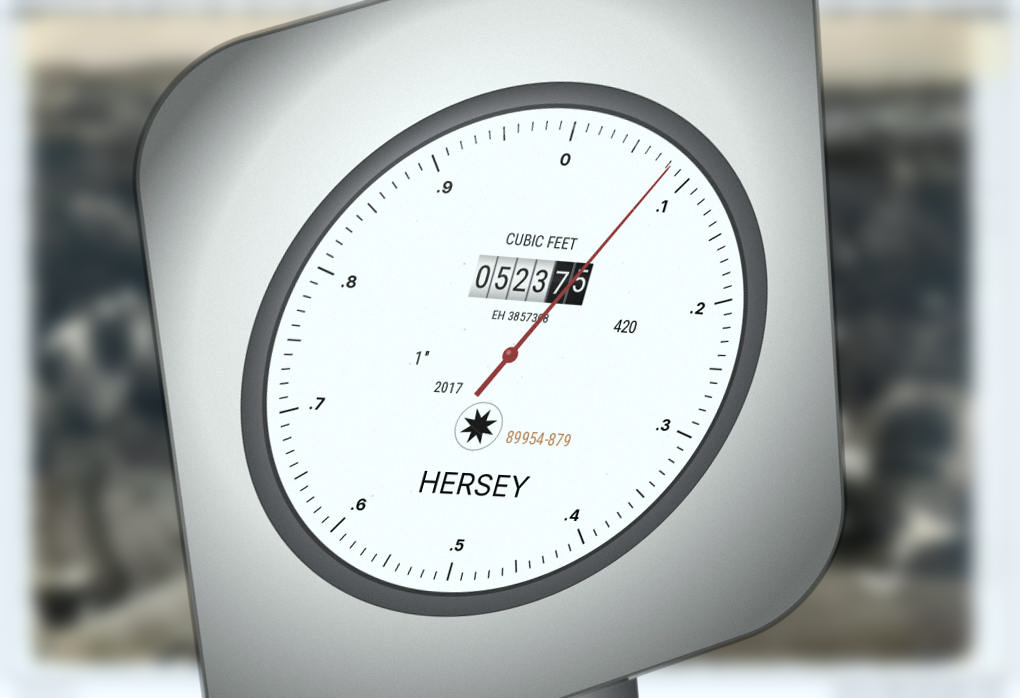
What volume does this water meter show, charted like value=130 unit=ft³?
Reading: value=52375.08 unit=ft³
